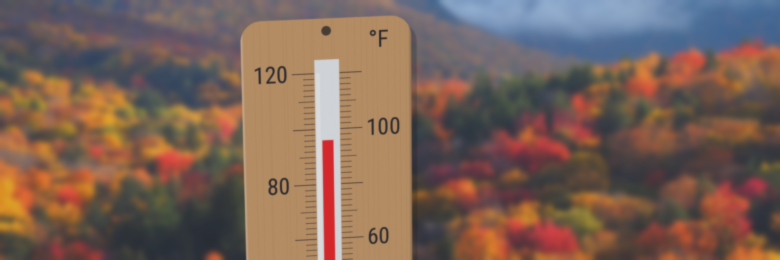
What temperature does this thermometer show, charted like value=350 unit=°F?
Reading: value=96 unit=°F
